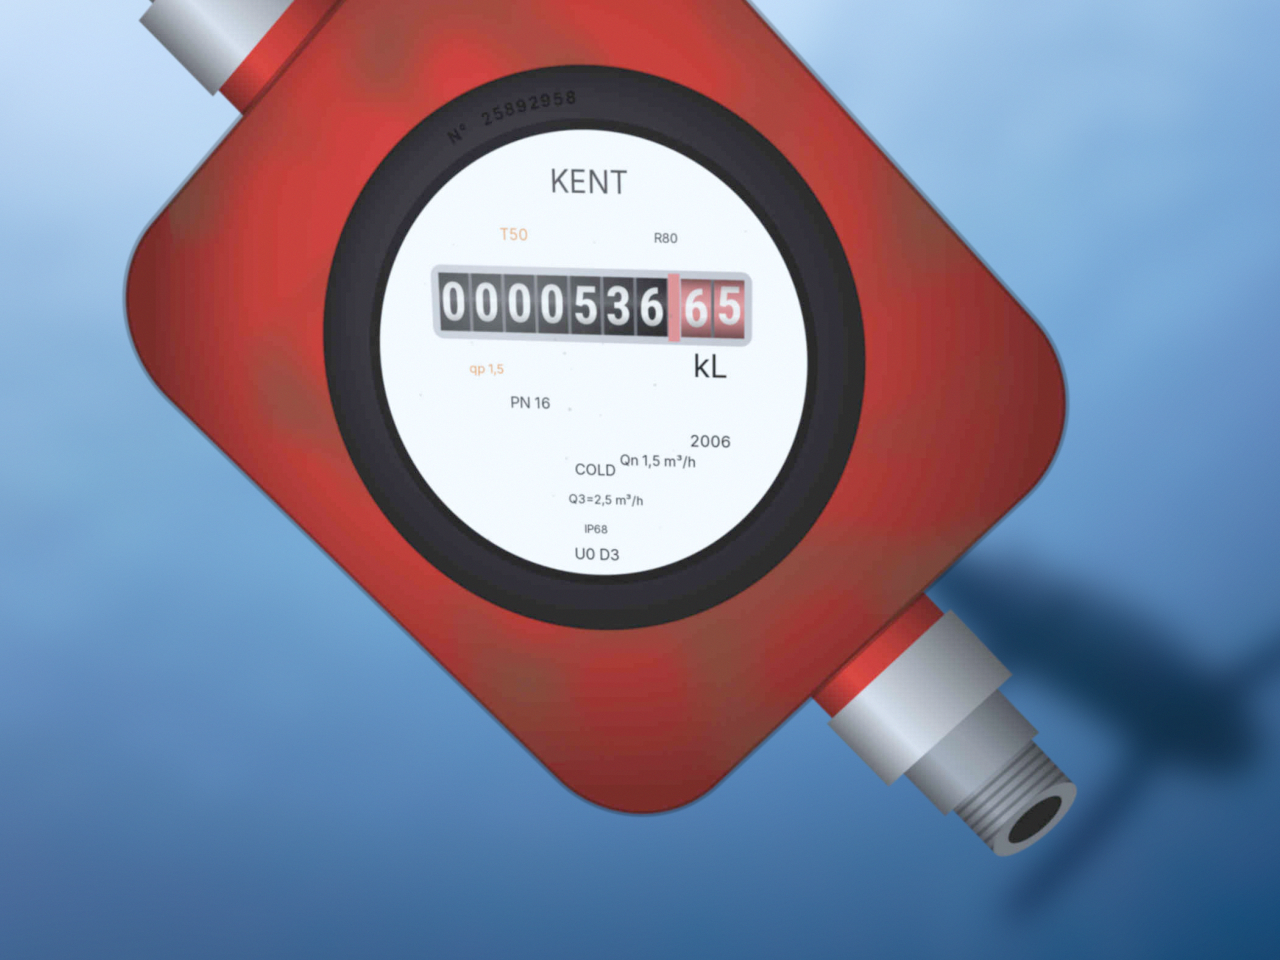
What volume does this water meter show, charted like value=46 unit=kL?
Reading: value=536.65 unit=kL
